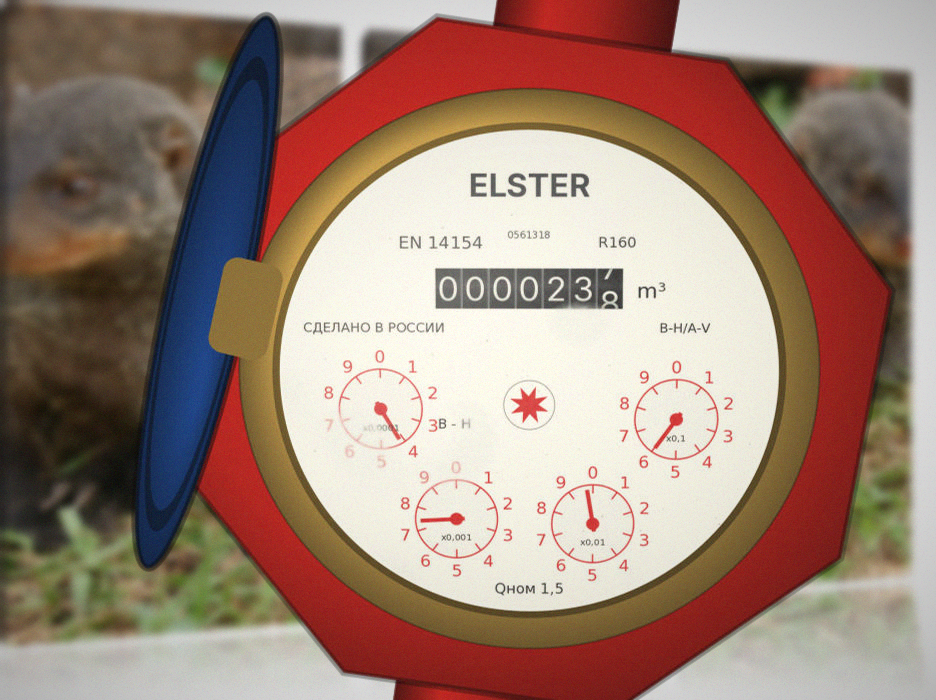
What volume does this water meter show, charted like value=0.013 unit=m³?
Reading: value=237.5974 unit=m³
